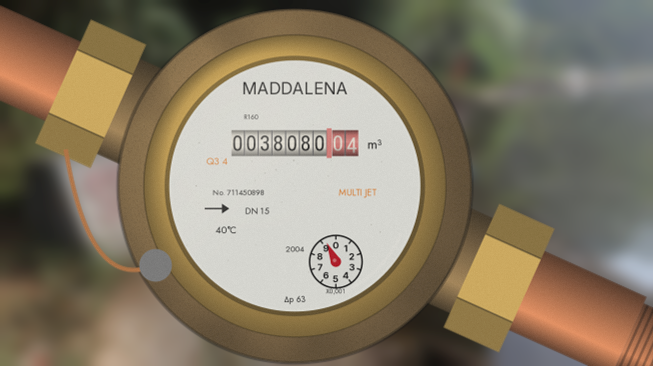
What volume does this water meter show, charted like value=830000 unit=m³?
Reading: value=38080.039 unit=m³
